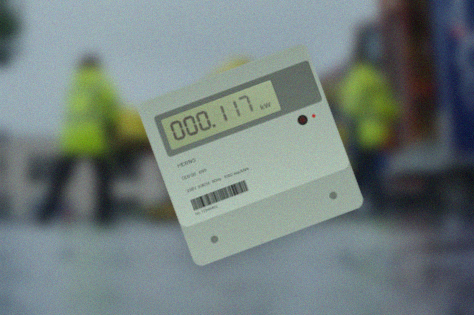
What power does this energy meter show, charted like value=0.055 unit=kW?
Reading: value=0.117 unit=kW
